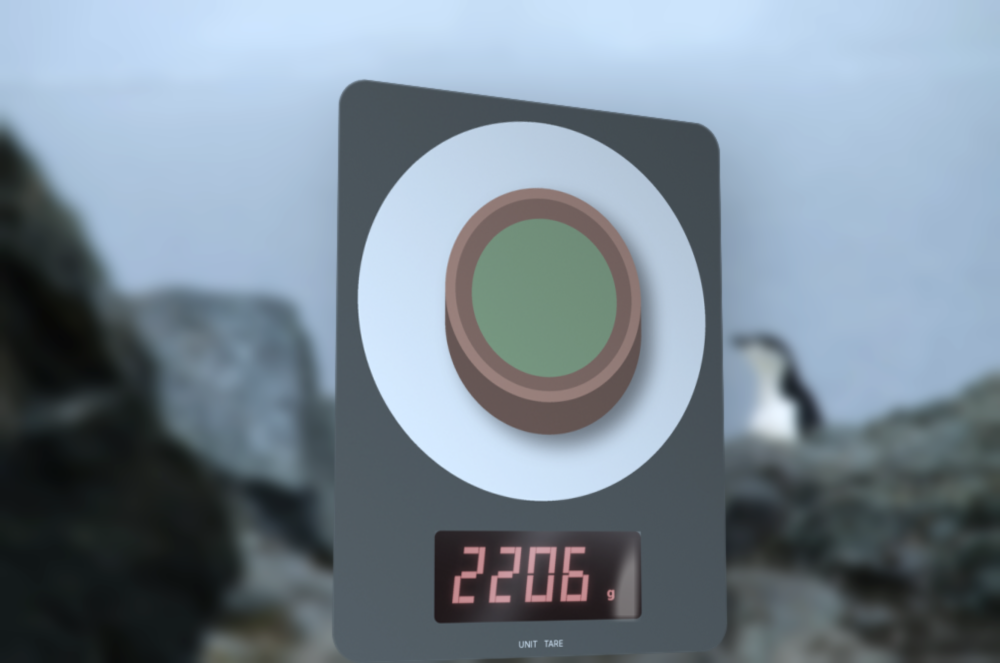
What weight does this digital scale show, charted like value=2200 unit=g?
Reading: value=2206 unit=g
